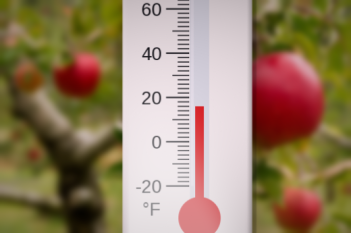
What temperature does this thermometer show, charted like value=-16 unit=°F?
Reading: value=16 unit=°F
